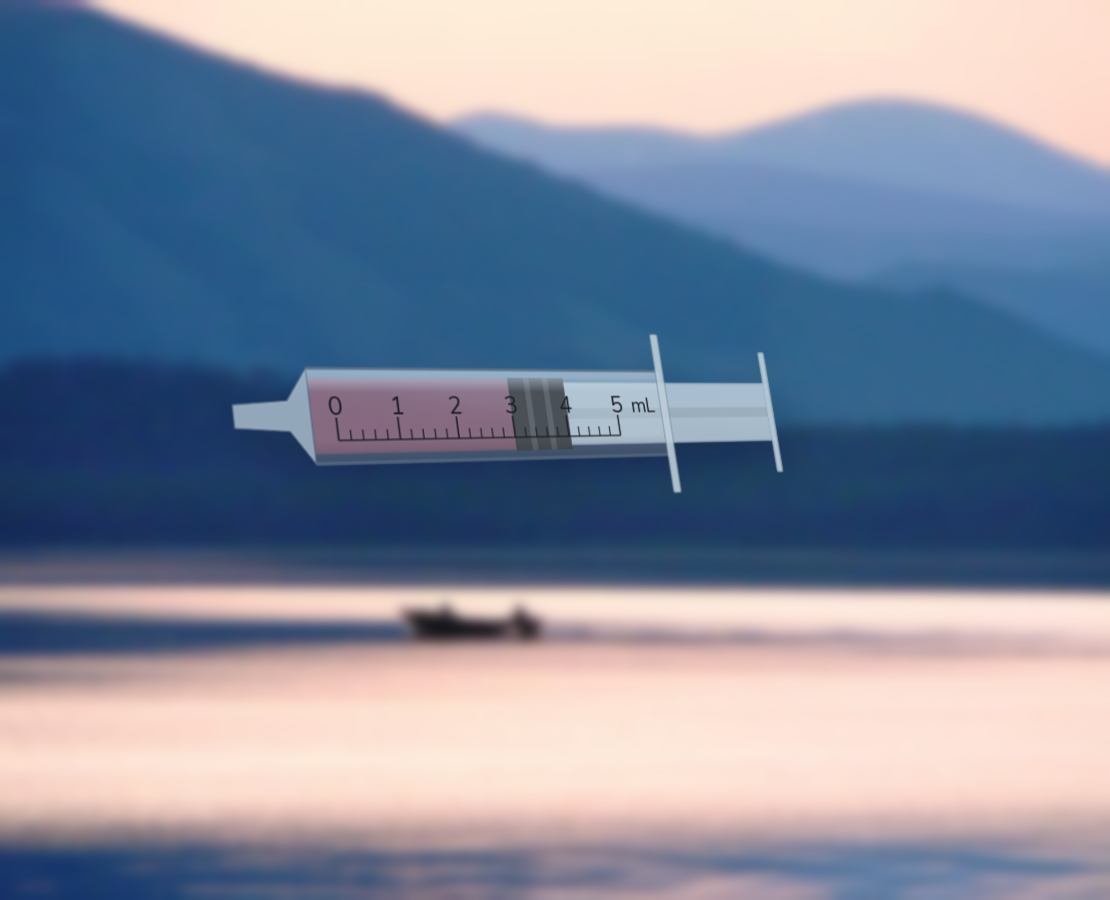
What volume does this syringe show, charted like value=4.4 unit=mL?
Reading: value=3 unit=mL
